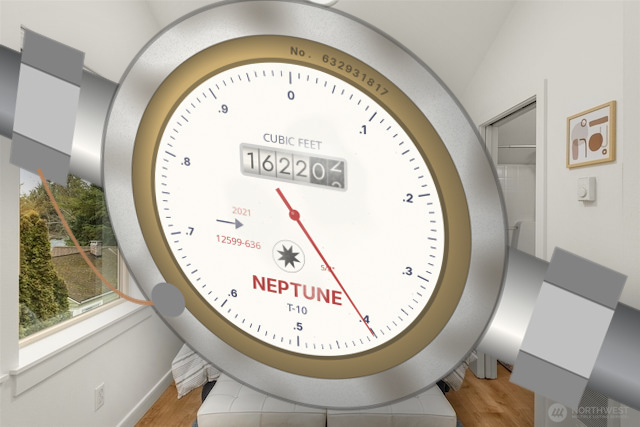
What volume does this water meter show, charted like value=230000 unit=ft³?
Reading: value=162202.40 unit=ft³
